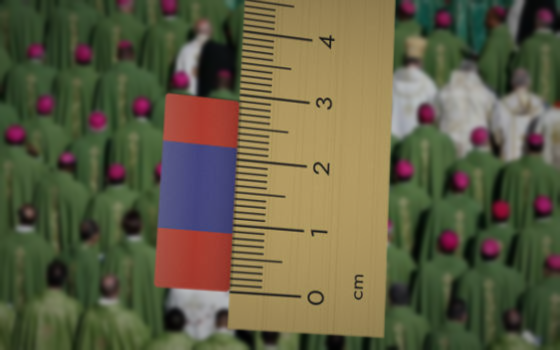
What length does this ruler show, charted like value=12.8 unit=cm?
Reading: value=2.9 unit=cm
